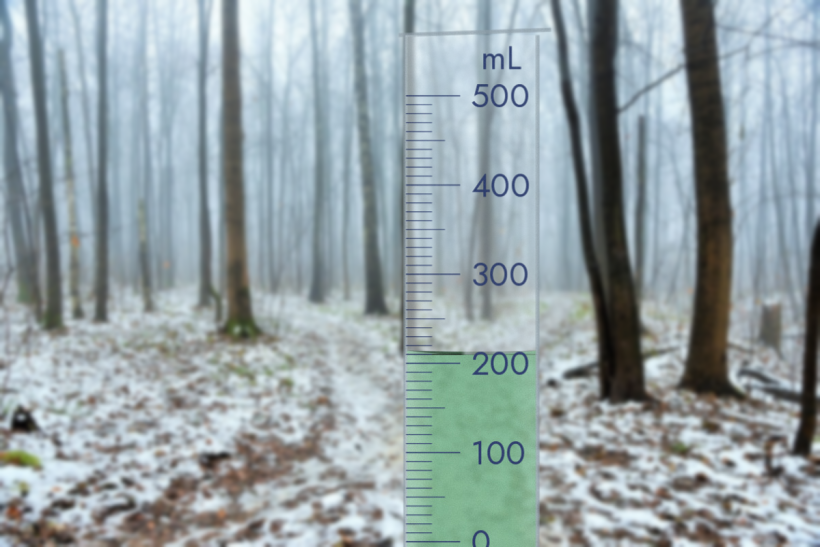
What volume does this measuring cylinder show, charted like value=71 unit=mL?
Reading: value=210 unit=mL
